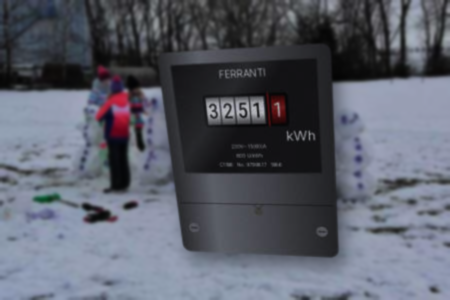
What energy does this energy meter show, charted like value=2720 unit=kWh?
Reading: value=3251.1 unit=kWh
